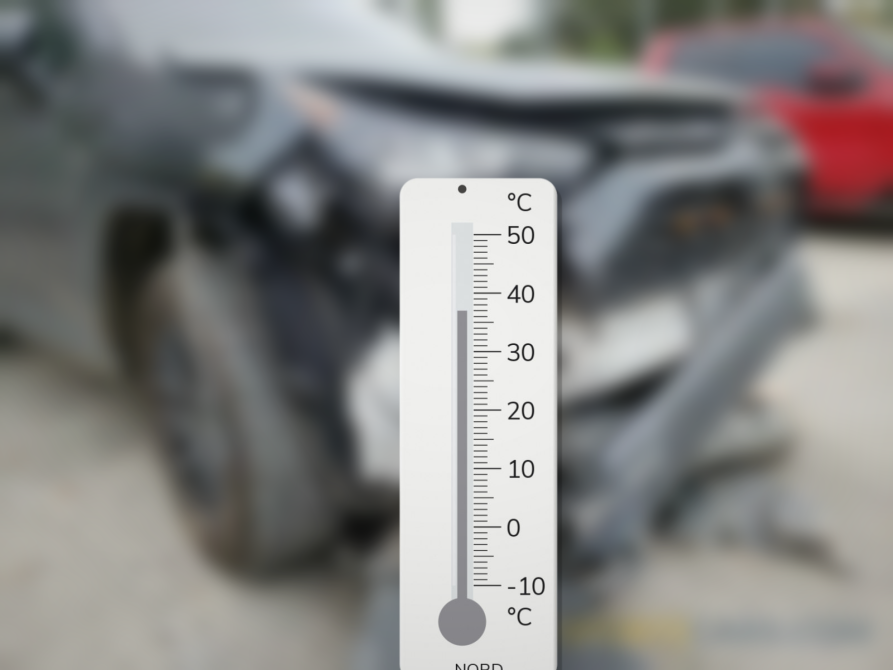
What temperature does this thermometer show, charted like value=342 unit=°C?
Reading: value=37 unit=°C
